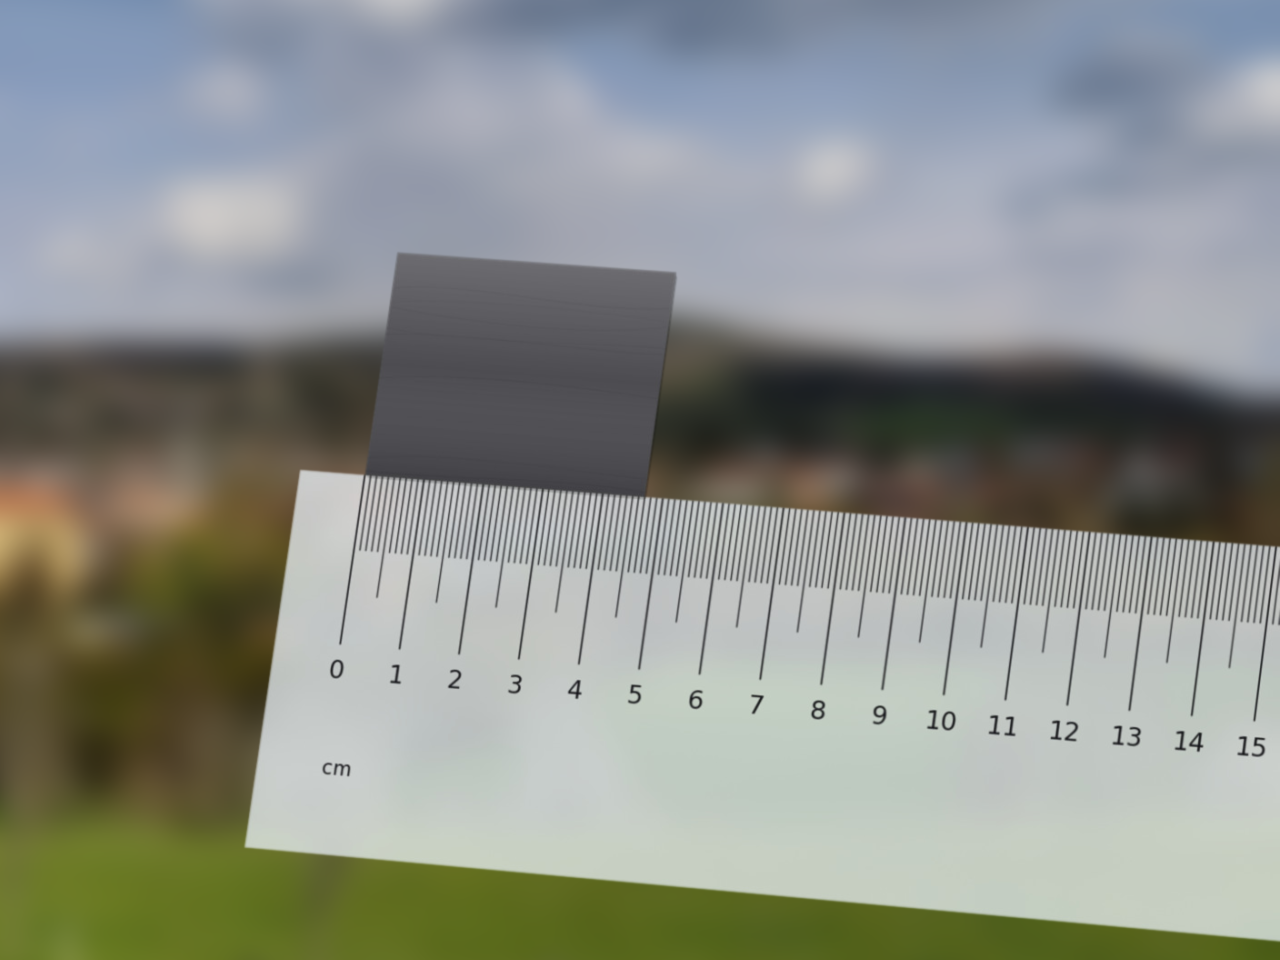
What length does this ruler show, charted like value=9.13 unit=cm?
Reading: value=4.7 unit=cm
